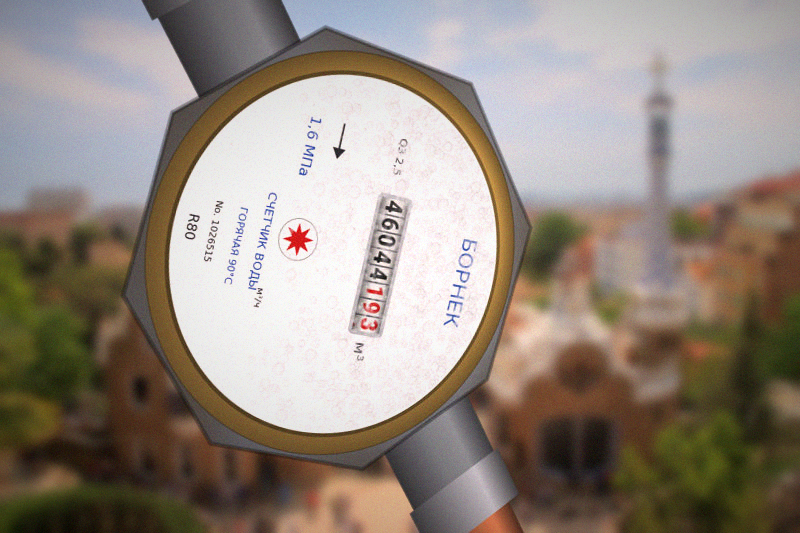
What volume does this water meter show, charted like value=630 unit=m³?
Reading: value=46044.193 unit=m³
